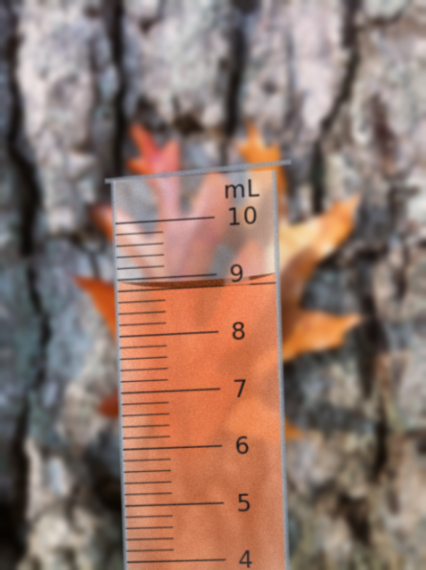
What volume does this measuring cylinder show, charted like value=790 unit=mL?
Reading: value=8.8 unit=mL
